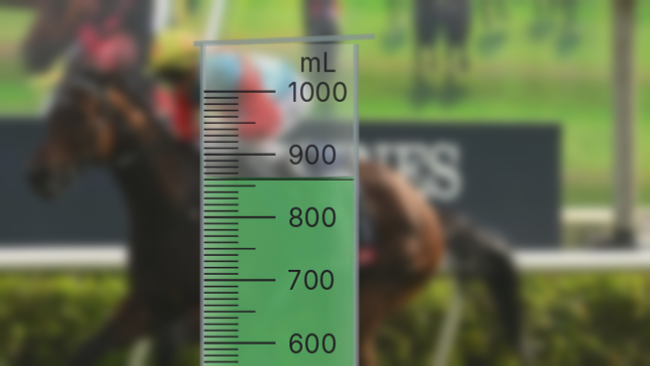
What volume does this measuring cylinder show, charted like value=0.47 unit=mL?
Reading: value=860 unit=mL
